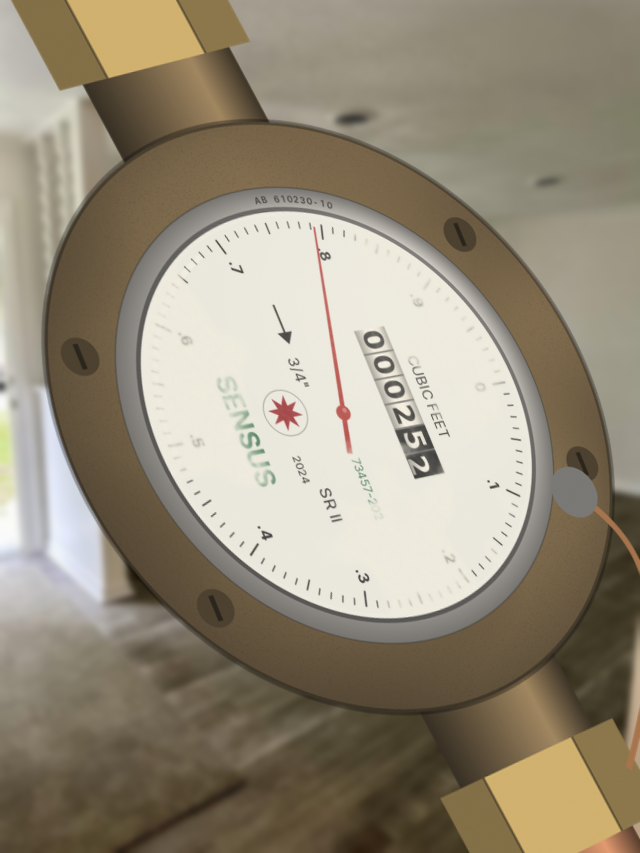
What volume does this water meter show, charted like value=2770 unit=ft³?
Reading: value=251.79 unit=ft³
